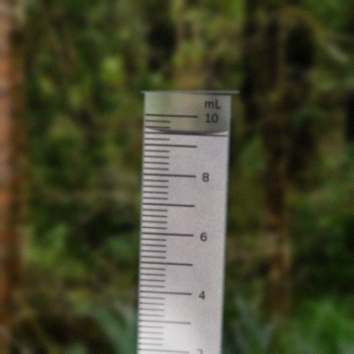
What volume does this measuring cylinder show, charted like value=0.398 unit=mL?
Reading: value=9.4 unit=mL
